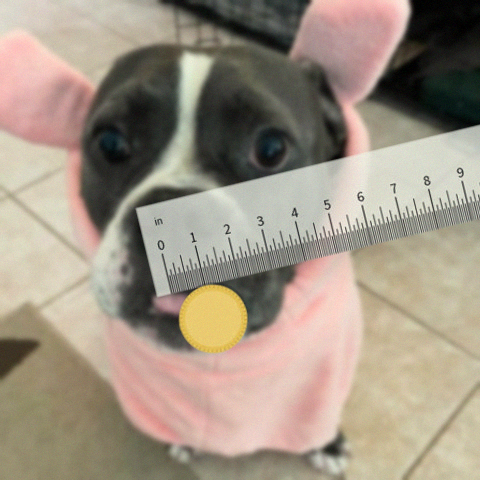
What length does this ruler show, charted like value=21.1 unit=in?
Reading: value=2 unit=in
